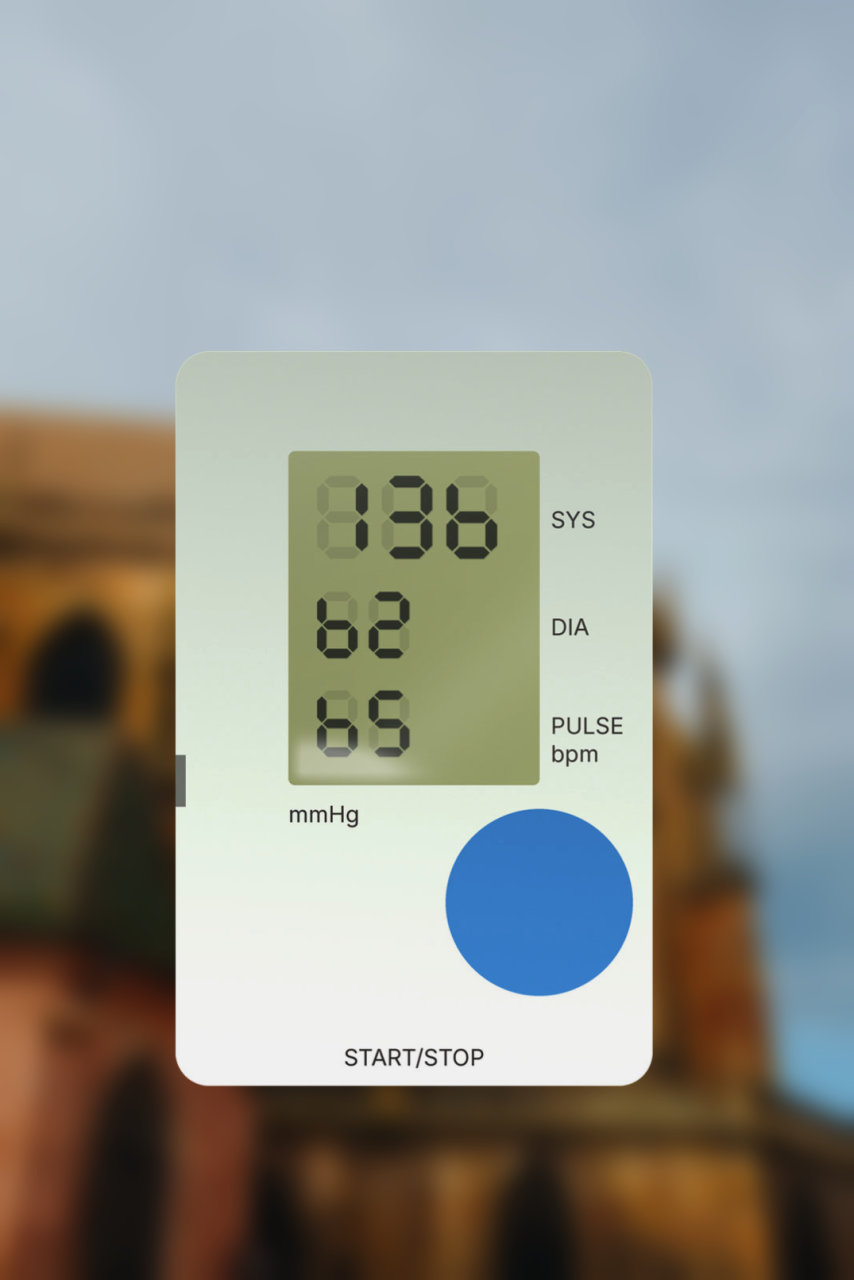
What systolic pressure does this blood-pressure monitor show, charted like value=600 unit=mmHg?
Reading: value=136 unit=mmHg
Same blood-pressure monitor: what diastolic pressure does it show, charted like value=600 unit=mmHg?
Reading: value=62 unit=mmHg
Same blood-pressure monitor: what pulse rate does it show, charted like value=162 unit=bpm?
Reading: value=65 unit=bpm
